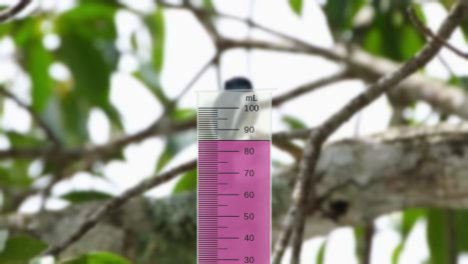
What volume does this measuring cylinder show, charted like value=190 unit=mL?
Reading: value=85 unit=mL
